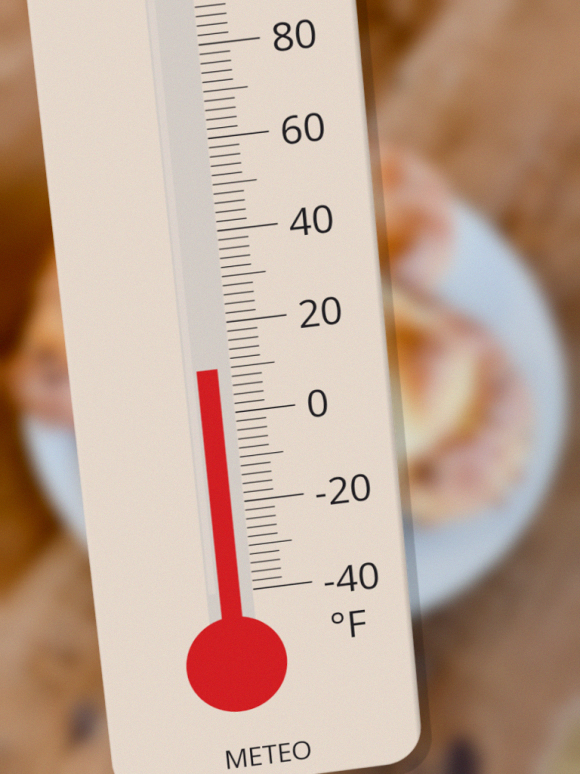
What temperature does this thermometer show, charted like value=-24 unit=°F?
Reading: value=10 unit=°F
